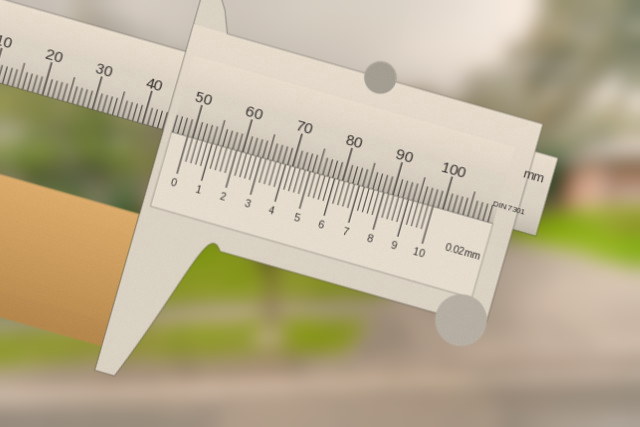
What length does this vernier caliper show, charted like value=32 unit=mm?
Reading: value=49.0 unit=mm
